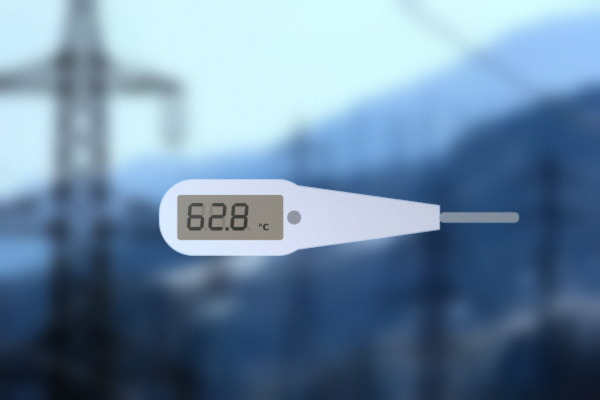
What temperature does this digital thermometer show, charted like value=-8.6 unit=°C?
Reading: value=62.8 unit=°C
